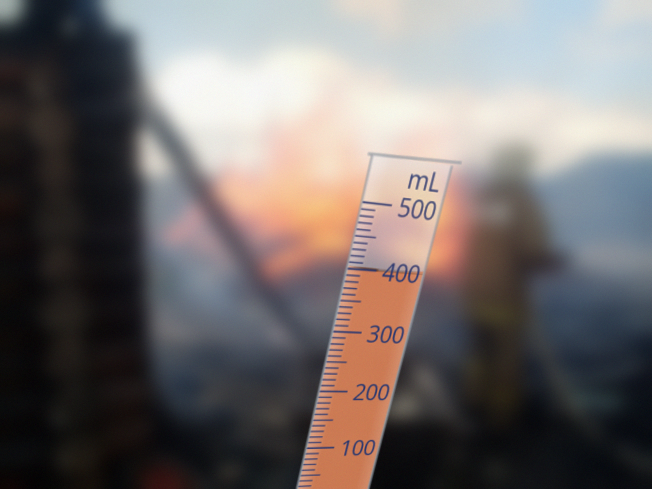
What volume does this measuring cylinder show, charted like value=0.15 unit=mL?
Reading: value=400 unit=mL
